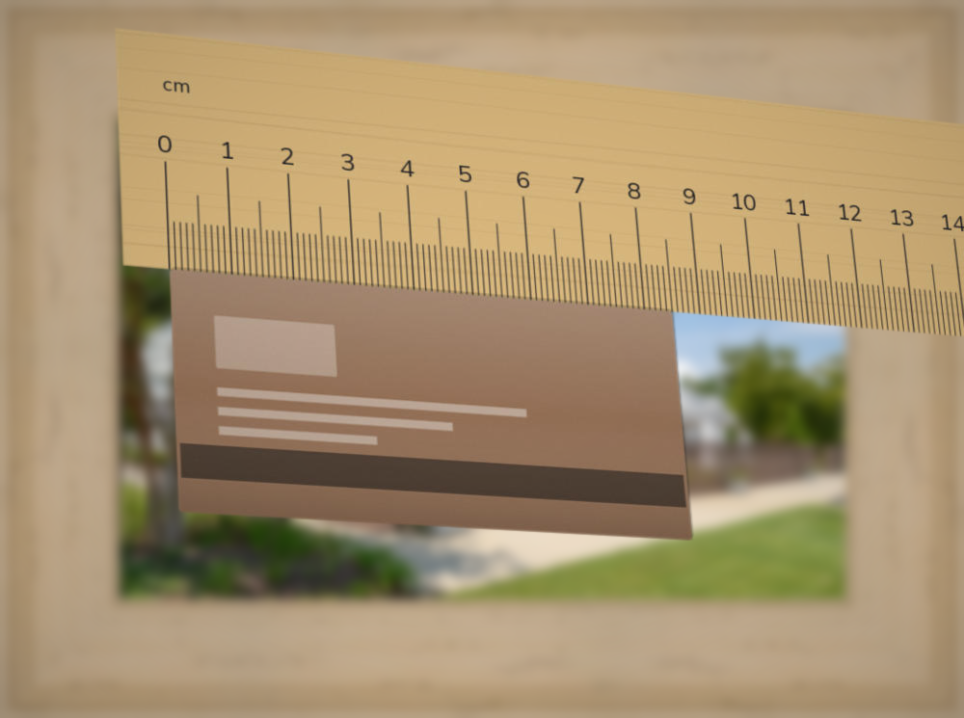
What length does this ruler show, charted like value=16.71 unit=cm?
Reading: value=8.5 unit=cm
